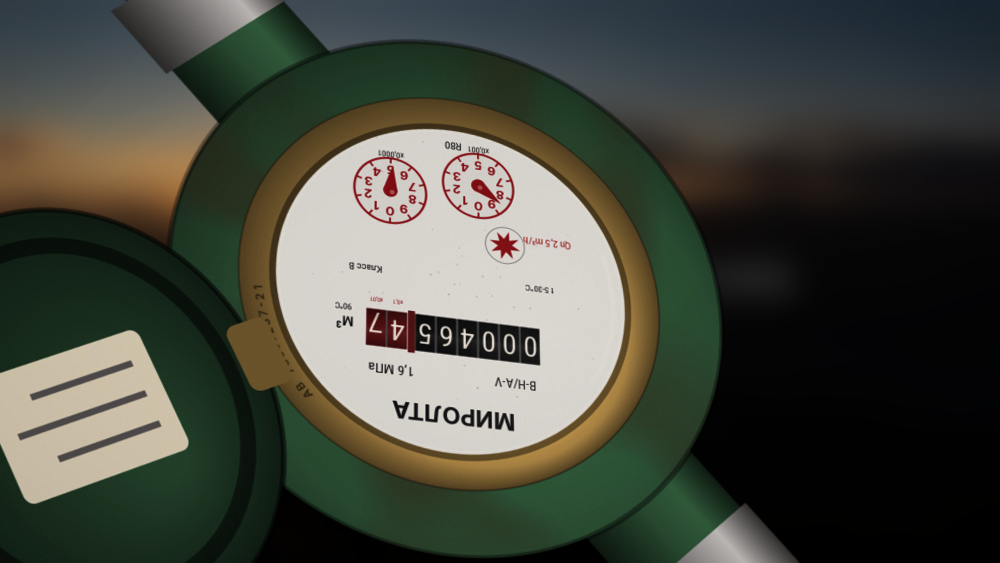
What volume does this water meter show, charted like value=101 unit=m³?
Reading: value=465.4685 unit=m³
